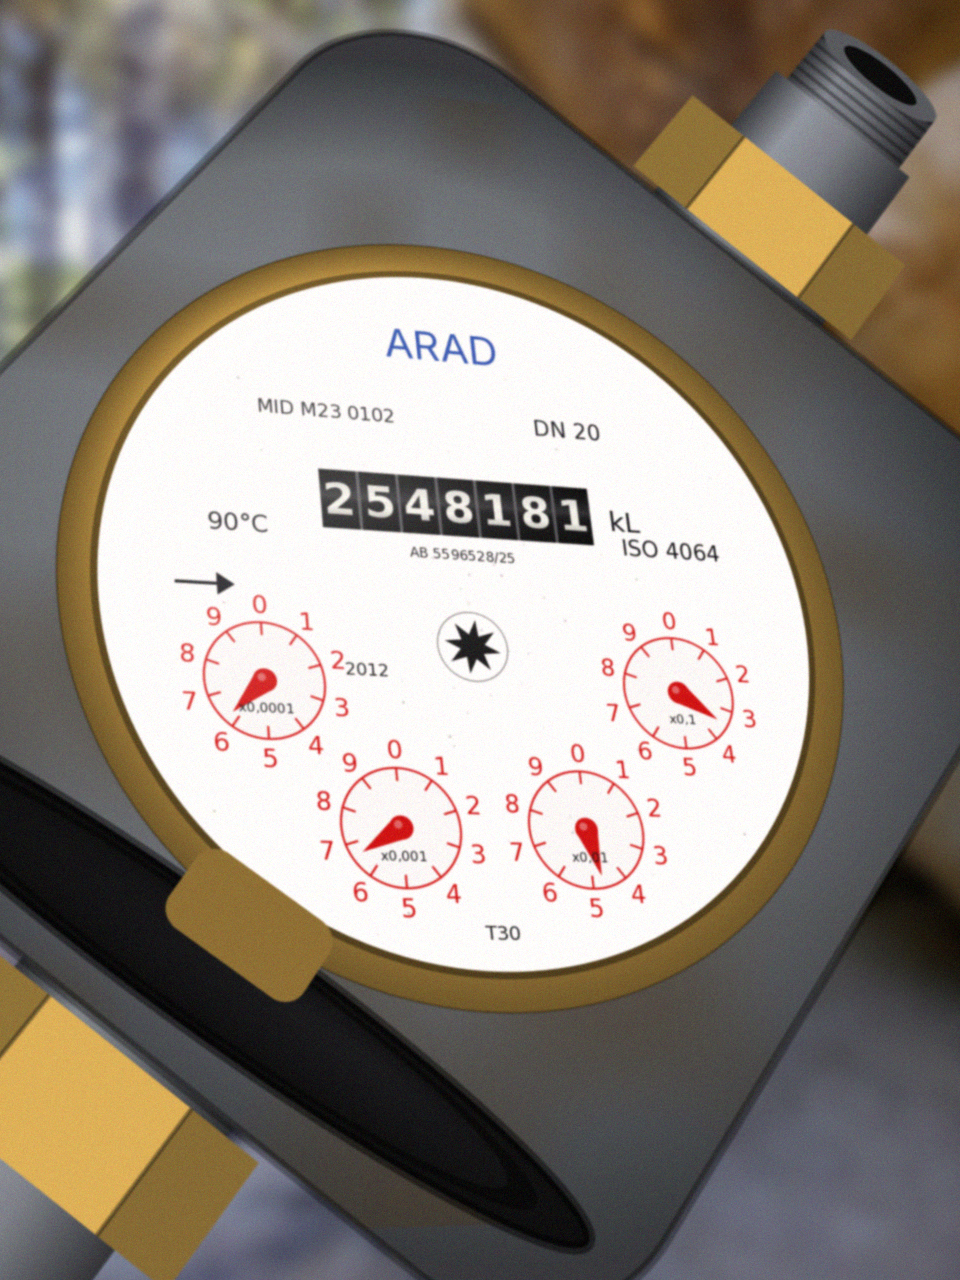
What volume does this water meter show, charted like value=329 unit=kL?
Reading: value=2548181.3466 unit=kL
